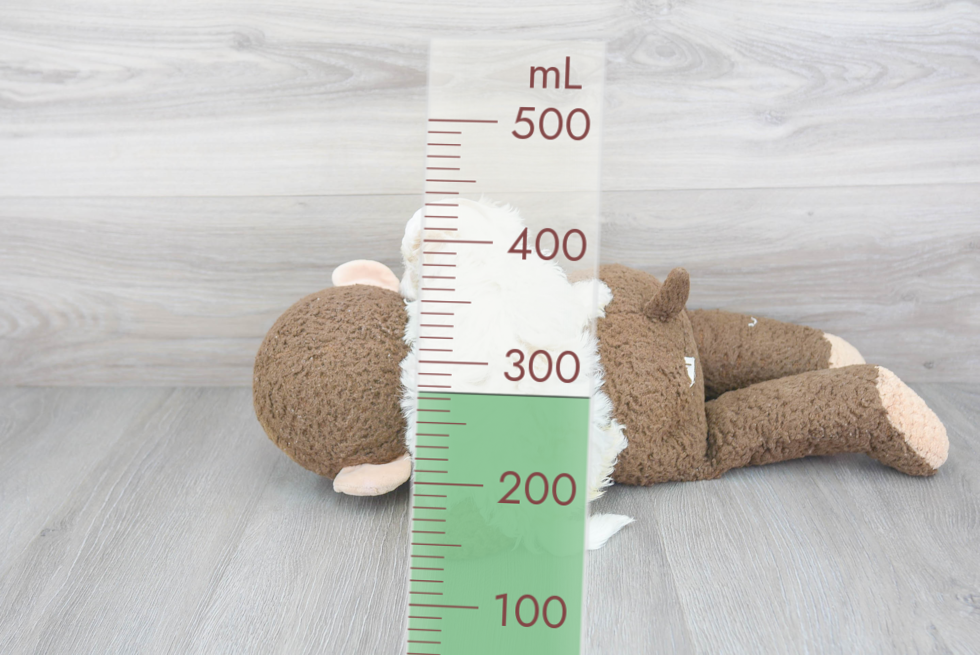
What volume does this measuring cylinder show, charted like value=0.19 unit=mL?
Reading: value=275 unit=mL
